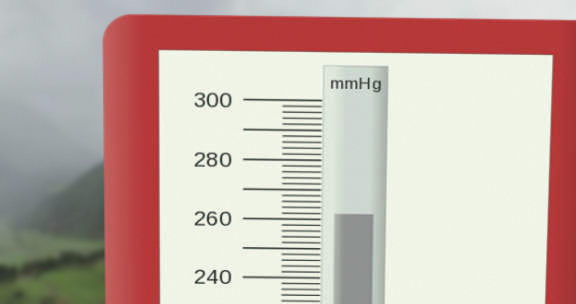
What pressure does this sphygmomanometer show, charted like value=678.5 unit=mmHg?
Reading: value=262 unit=mmHg
